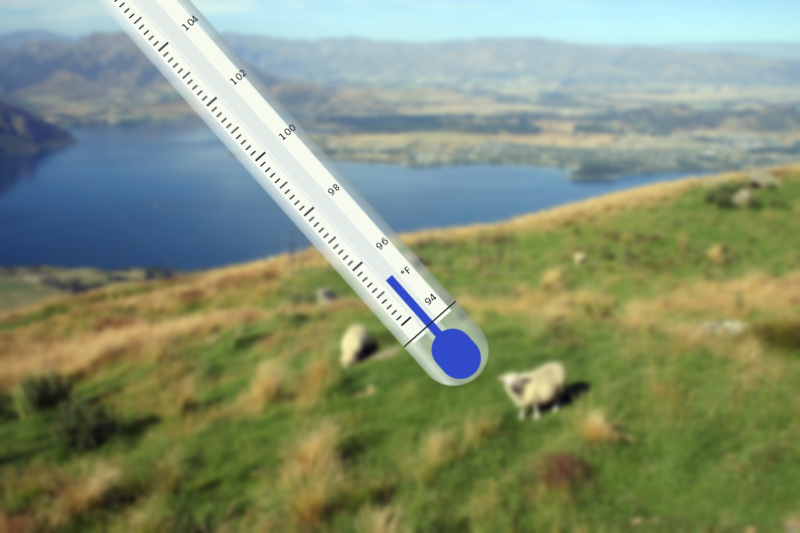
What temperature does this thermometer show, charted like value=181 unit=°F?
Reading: value=95.2 unit=°F
